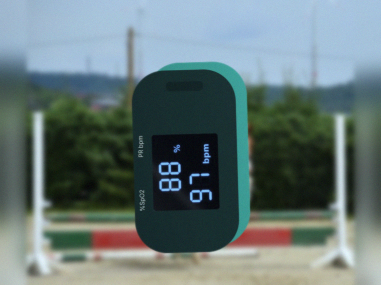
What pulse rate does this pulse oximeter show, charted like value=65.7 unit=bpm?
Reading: value=97 unit=bpm
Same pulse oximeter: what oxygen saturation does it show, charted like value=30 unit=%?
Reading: value=88 unit=%
